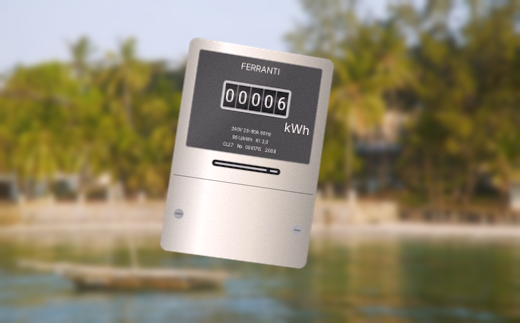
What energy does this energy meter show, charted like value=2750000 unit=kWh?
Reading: value=6 unit=kWh
